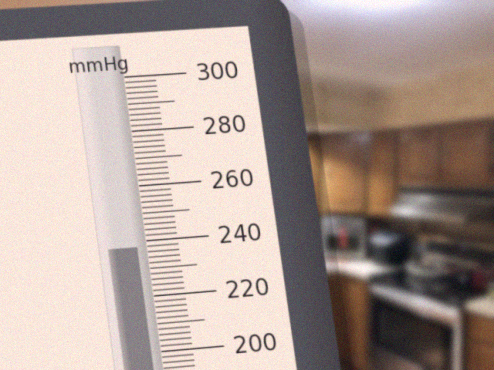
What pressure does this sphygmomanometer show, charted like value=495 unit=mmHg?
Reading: value=238 unit=mmHg
